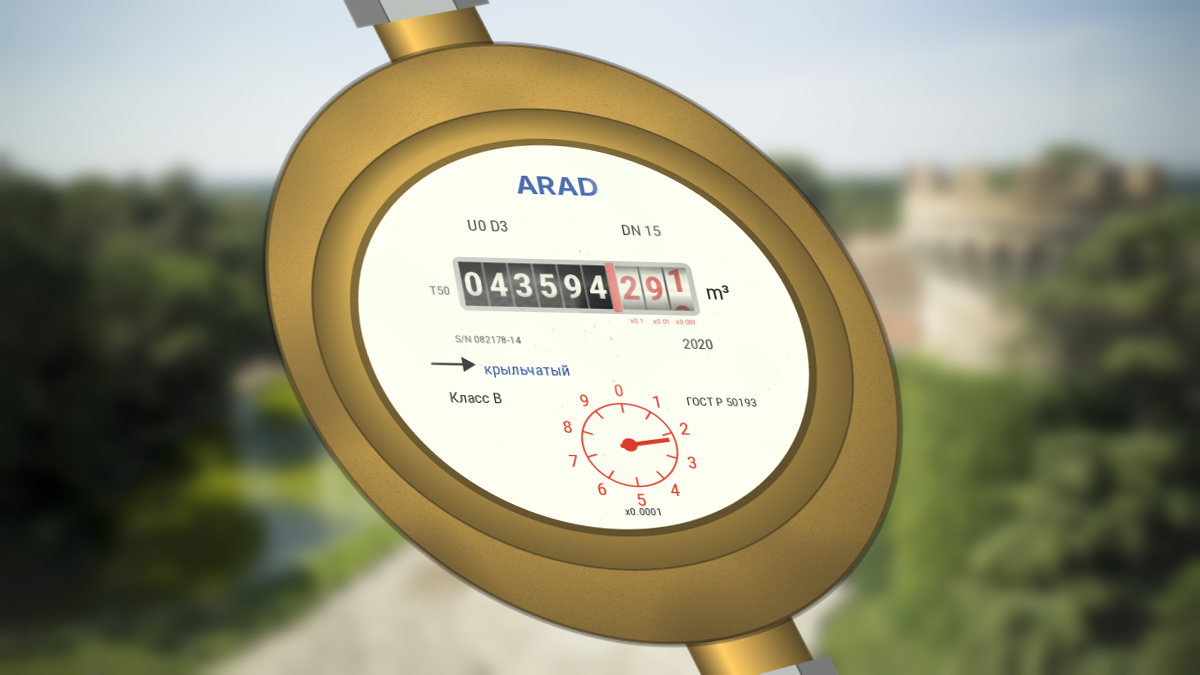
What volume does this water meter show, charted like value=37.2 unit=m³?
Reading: value=43594.2912 unit=m³
